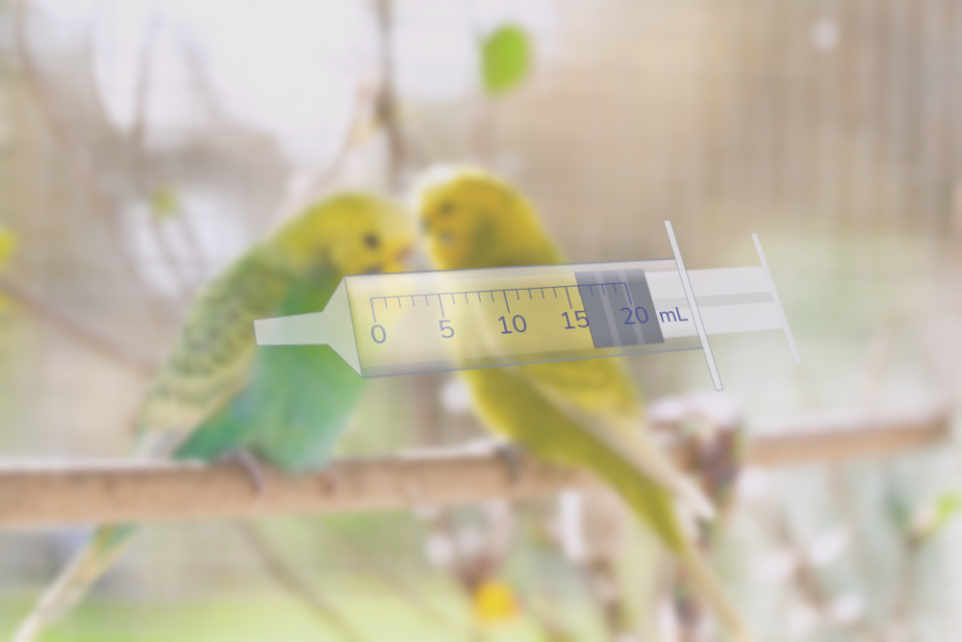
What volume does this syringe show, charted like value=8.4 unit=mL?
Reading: value=16 unit=mL
